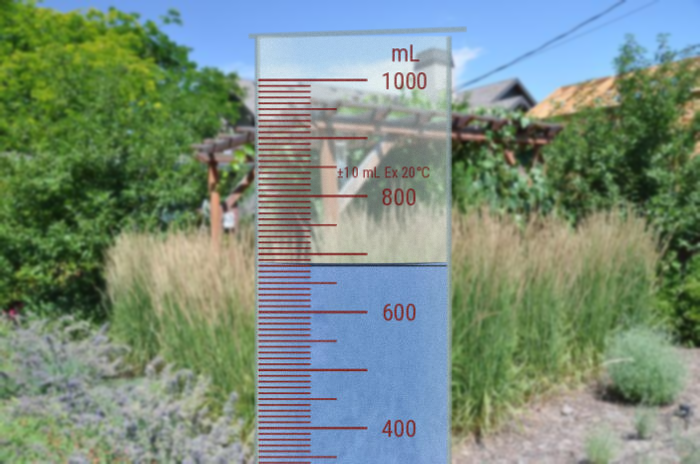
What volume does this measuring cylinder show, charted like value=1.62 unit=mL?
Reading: value=680 unit=mL
